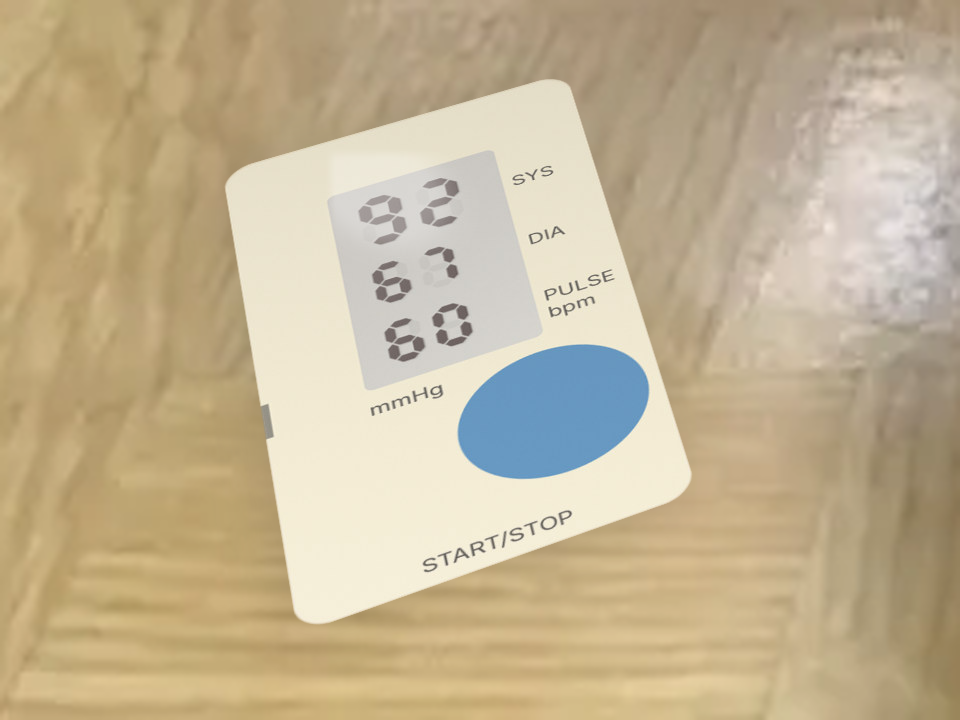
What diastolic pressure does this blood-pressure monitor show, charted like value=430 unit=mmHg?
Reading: value=67 unit=mmHg
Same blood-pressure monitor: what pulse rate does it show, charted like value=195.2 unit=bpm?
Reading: value=60 unit=bpm
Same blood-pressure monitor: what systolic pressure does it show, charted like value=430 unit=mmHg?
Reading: value=92 unit=mmHg
